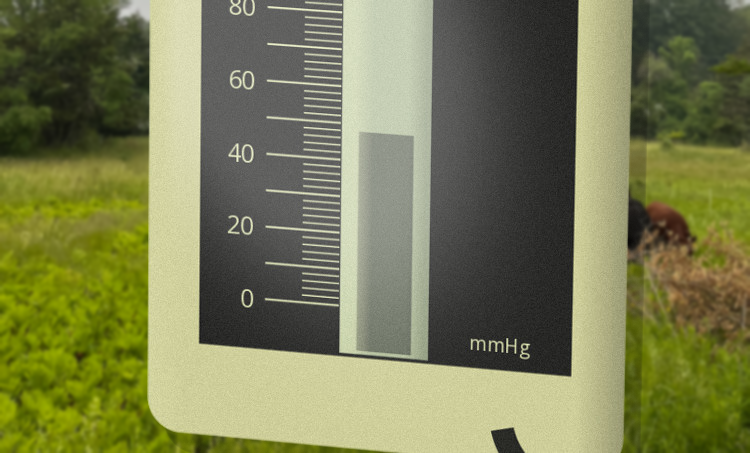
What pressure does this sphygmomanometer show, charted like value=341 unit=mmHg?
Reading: value=48 unit=mmHg
